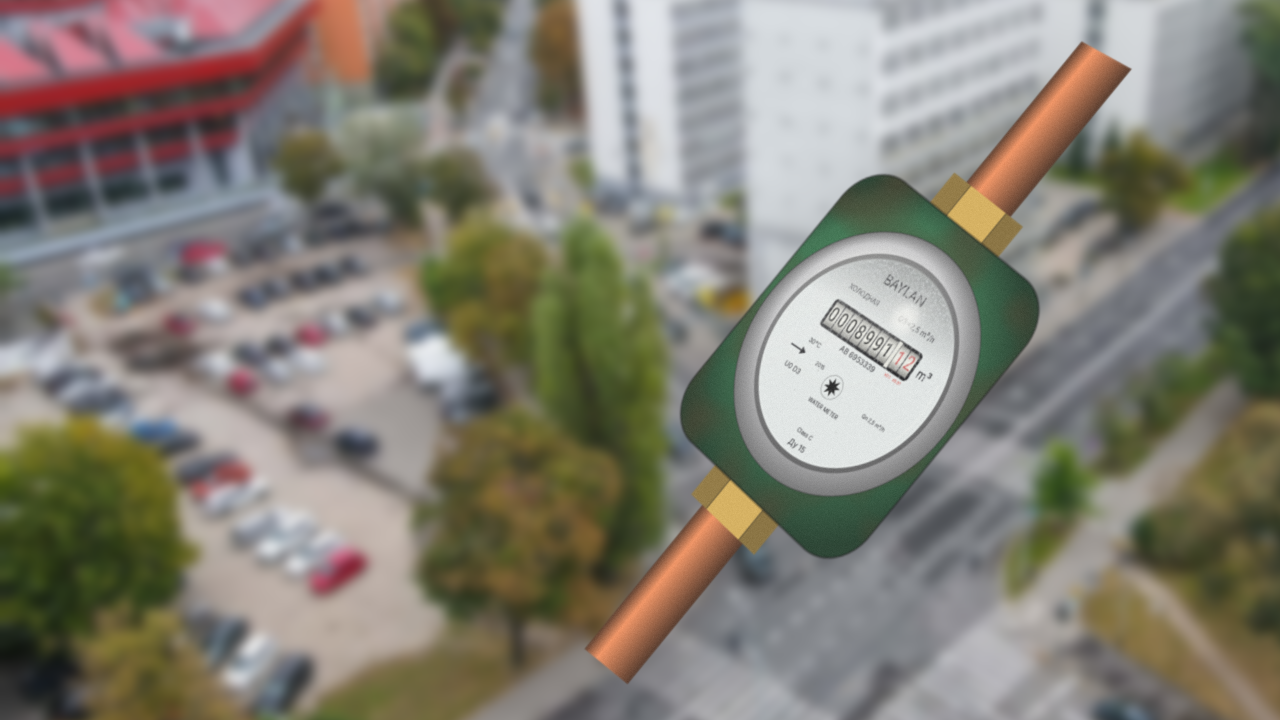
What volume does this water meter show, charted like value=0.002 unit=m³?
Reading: value=8991.12 unit=m³
